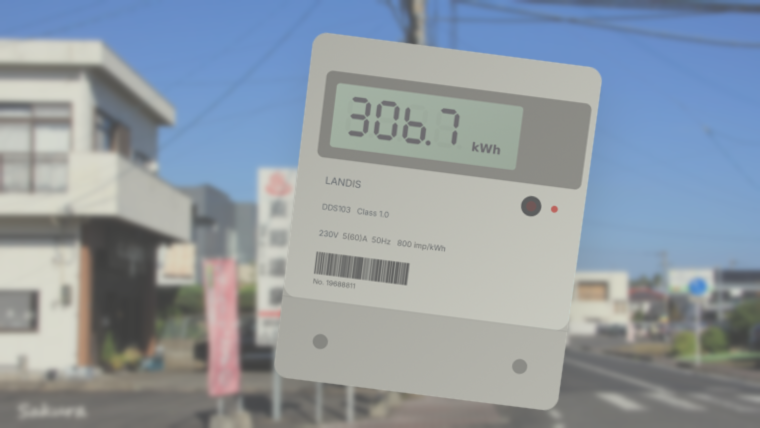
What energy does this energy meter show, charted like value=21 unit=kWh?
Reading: value=306.7 unit=kWh
